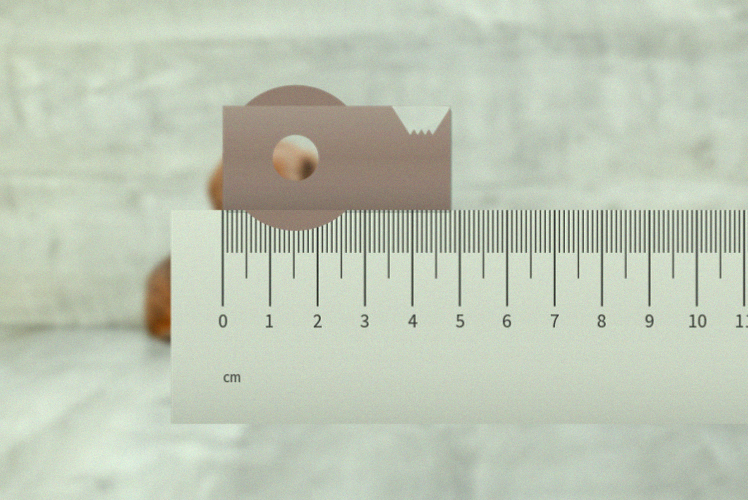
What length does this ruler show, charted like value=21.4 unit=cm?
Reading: value=4.8 unit=cm
